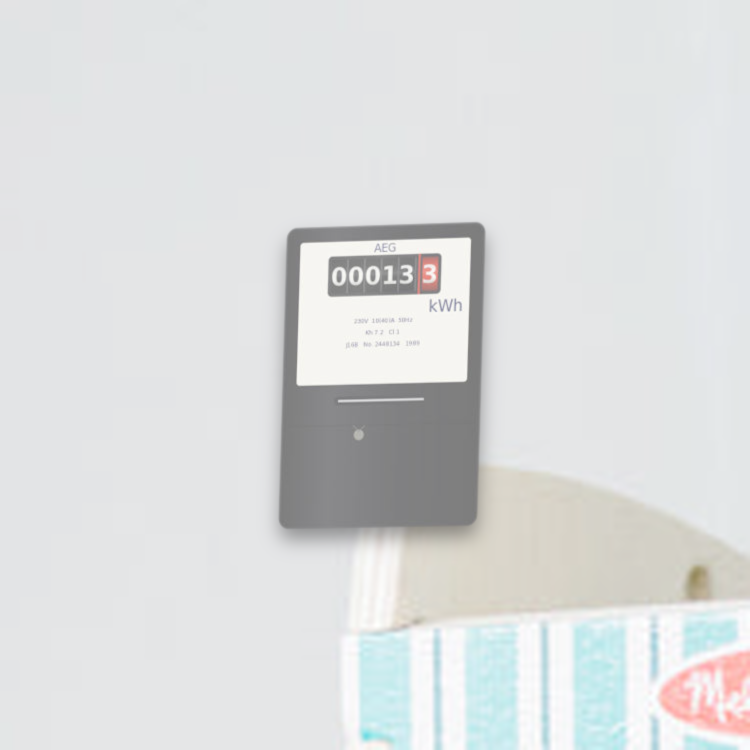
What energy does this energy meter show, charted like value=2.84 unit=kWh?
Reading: value=13.3 unit=kWh
